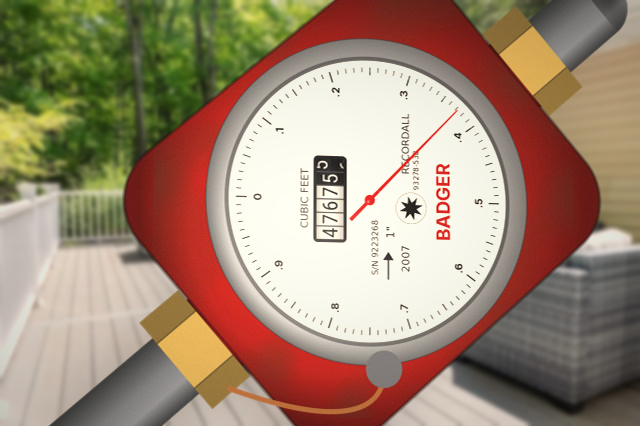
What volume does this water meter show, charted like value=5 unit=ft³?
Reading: value=476755.37 unit=ft³
